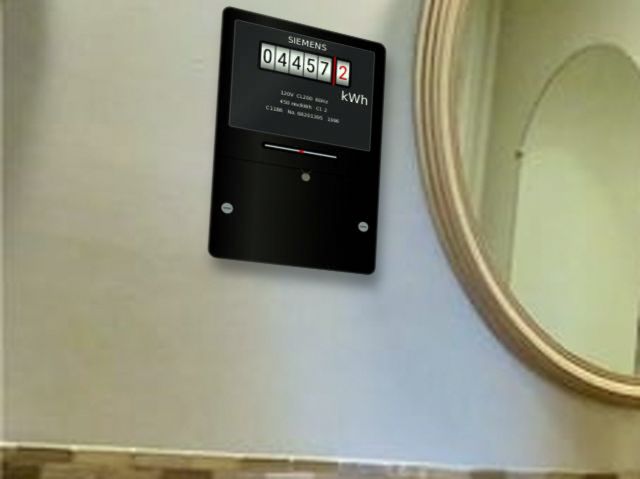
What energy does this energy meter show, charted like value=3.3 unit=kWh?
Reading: value=4457.2 unit=kWh
